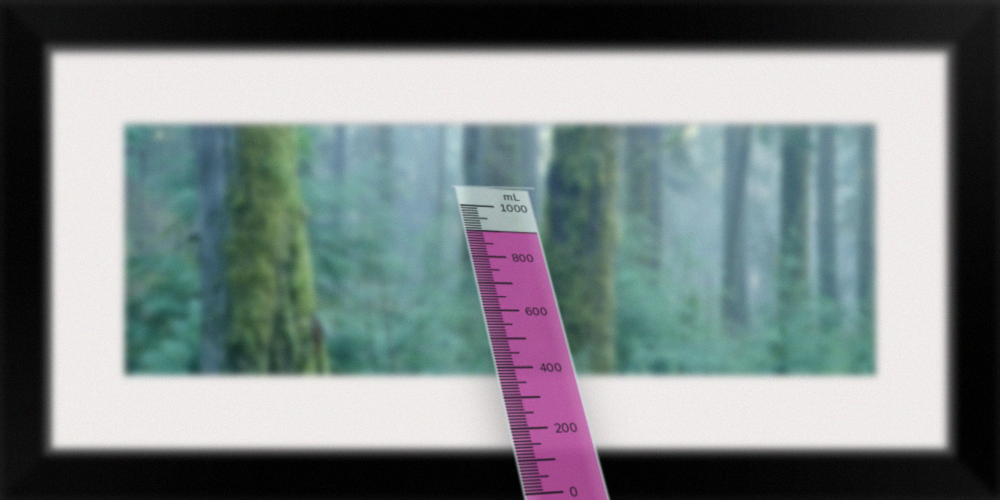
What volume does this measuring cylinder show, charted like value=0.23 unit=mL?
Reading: value=900 unit=mL
